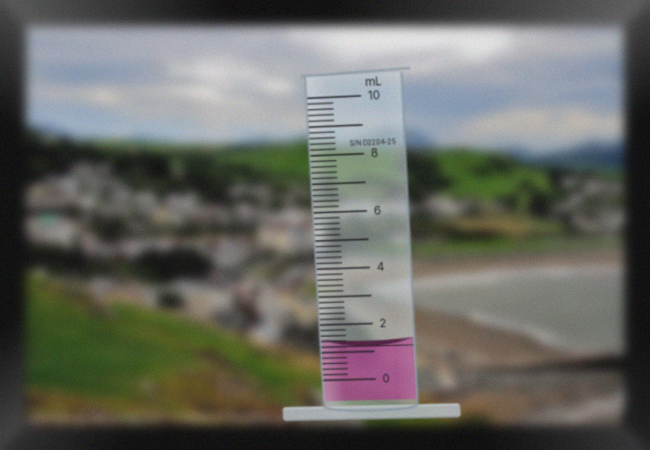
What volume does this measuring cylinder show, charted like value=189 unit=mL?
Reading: value=1.2 unit=mL
